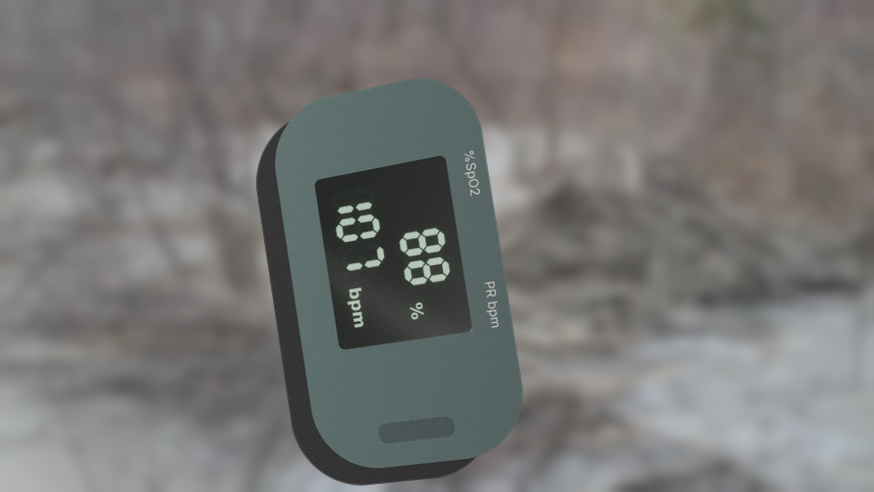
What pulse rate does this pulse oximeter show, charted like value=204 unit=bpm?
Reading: value=107 unit=bpm
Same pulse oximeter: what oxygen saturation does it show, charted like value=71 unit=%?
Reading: value=88 unit=%
